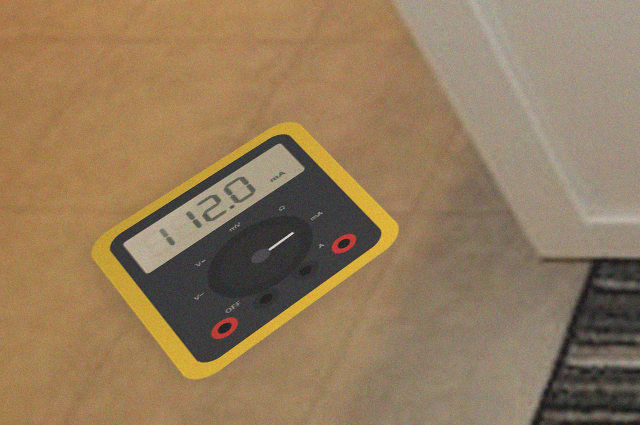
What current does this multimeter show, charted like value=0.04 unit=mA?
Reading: value=112.0 unit=mA
